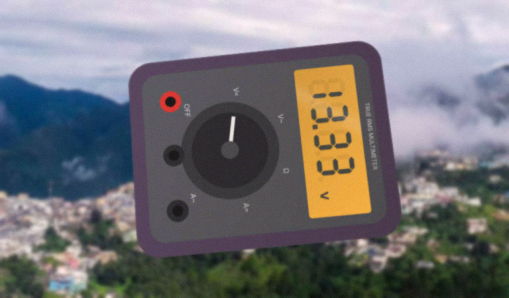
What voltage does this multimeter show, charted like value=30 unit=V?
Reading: value=13.33 unit=V
